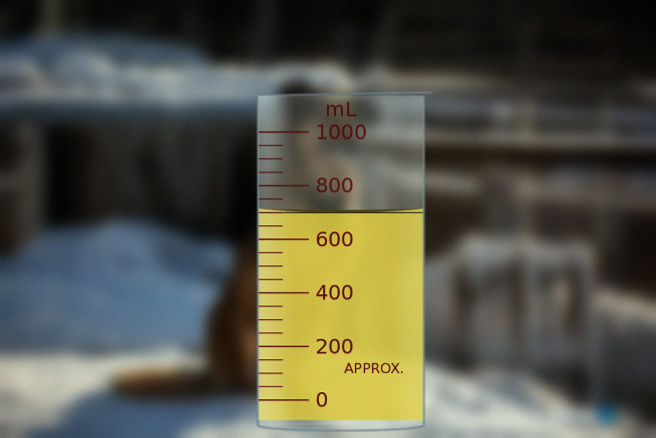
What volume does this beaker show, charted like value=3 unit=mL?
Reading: value=700 unit=mL
